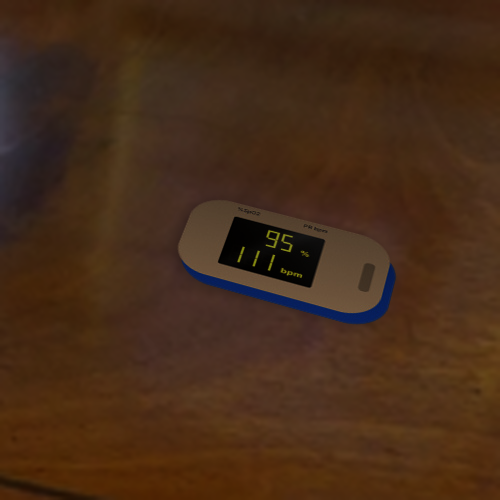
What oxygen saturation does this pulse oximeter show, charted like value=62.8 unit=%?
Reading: value=95 unit=%
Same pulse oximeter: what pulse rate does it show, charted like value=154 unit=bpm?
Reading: value=111 unit=bpm
